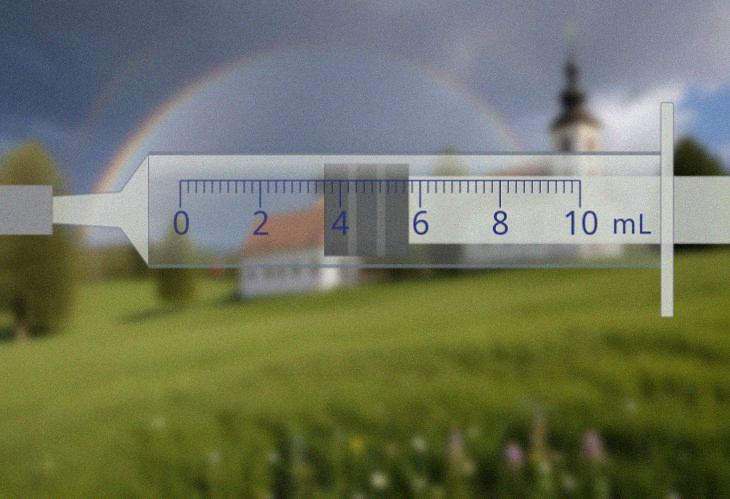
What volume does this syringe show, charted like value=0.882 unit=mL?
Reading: value=3.6 unit=mL
